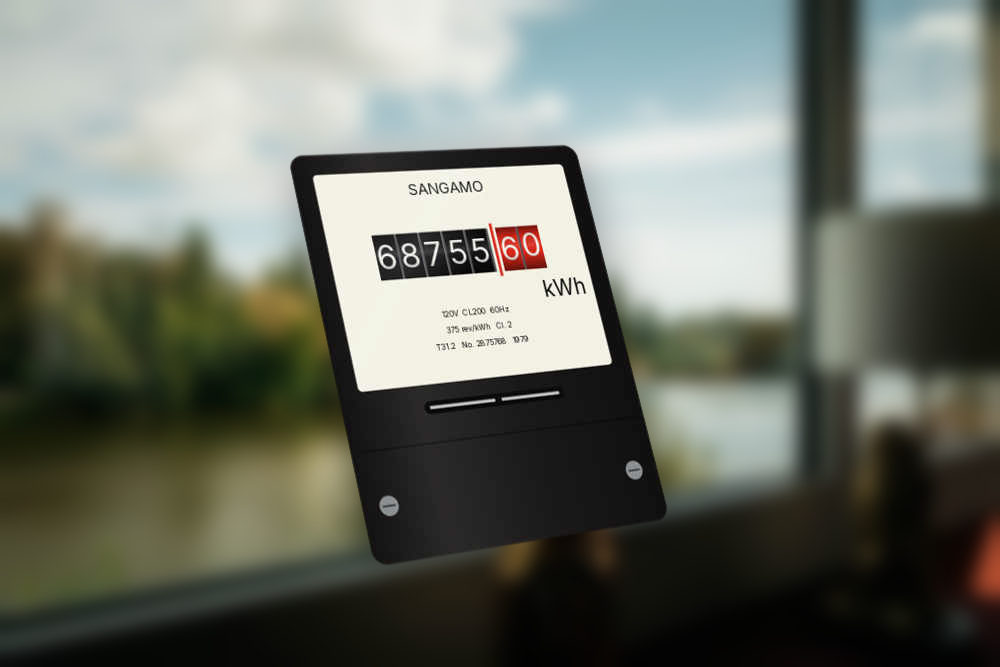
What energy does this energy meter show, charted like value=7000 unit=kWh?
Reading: value=68755.60 unit=kWh
